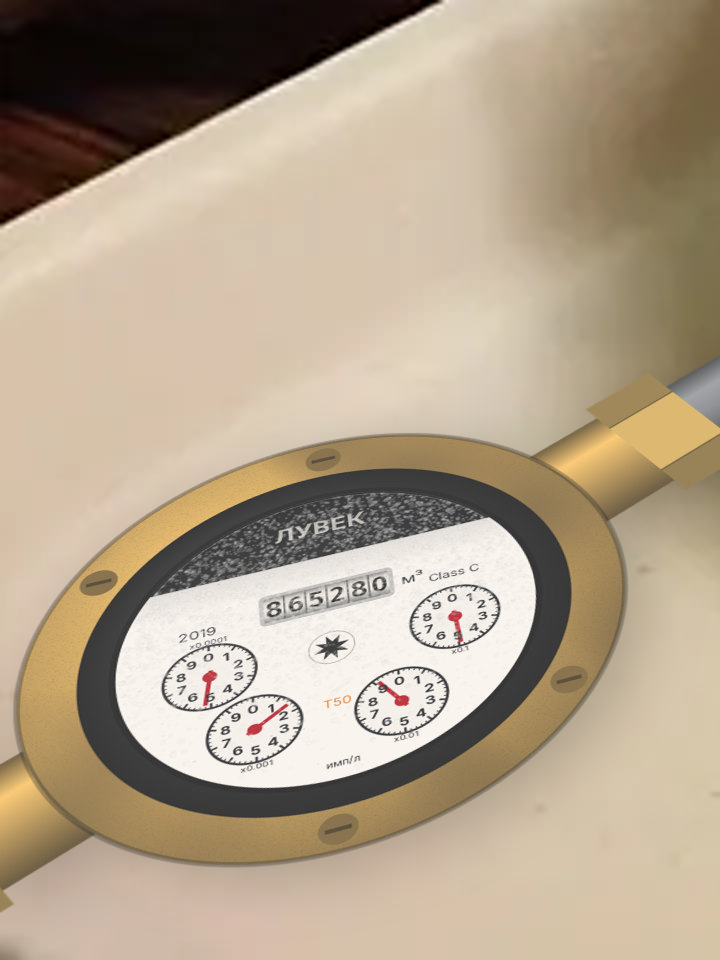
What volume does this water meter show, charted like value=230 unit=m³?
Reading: value=865280.4915 unit=m³
